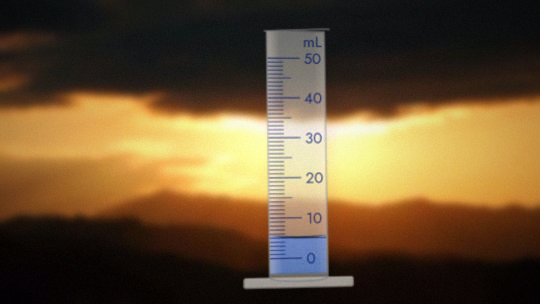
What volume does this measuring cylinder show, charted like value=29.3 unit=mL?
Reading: value=5 unit=mL
